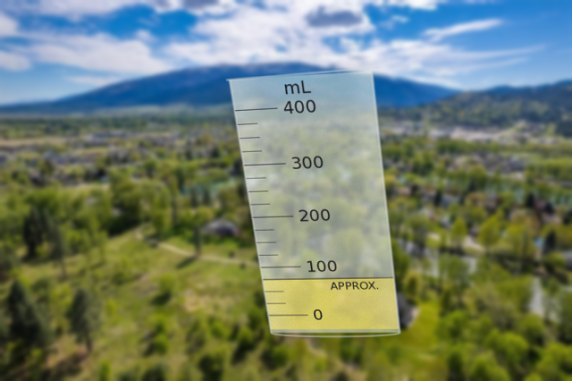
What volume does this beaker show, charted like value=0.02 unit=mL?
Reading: value=75 unit=mL
